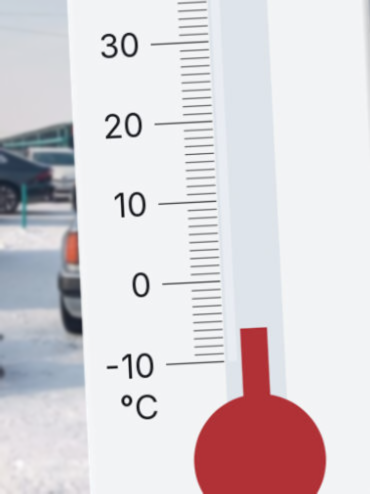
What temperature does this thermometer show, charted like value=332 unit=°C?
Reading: value=-6 unit=°C
